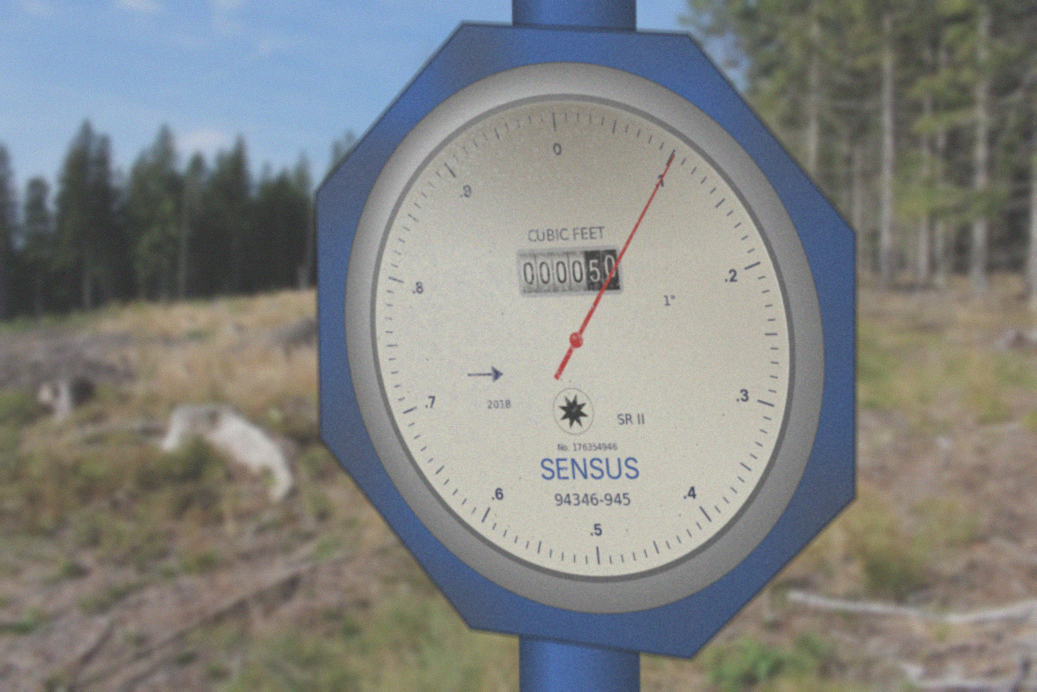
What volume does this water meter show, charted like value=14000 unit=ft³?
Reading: value=50.10 unit=ft³
